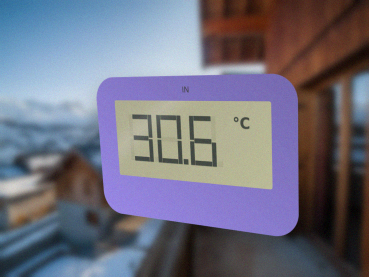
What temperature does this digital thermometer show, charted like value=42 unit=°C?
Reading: value=30.6 unit=°C
